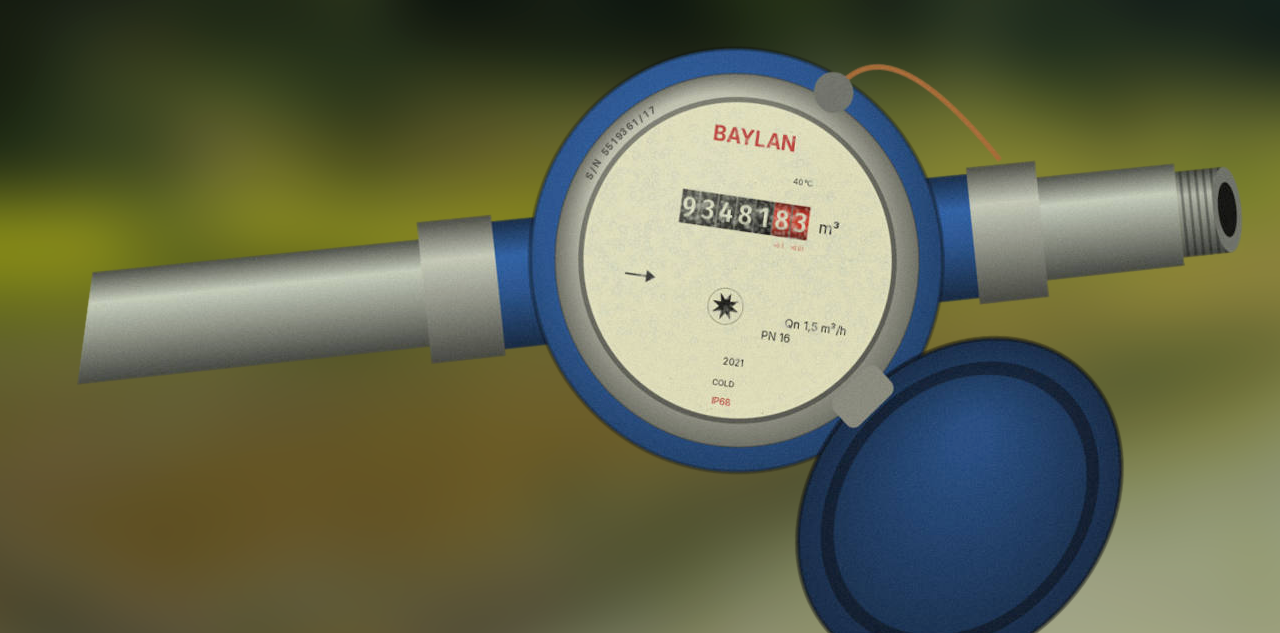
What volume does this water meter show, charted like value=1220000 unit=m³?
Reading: value=93481.83 unit=m³
